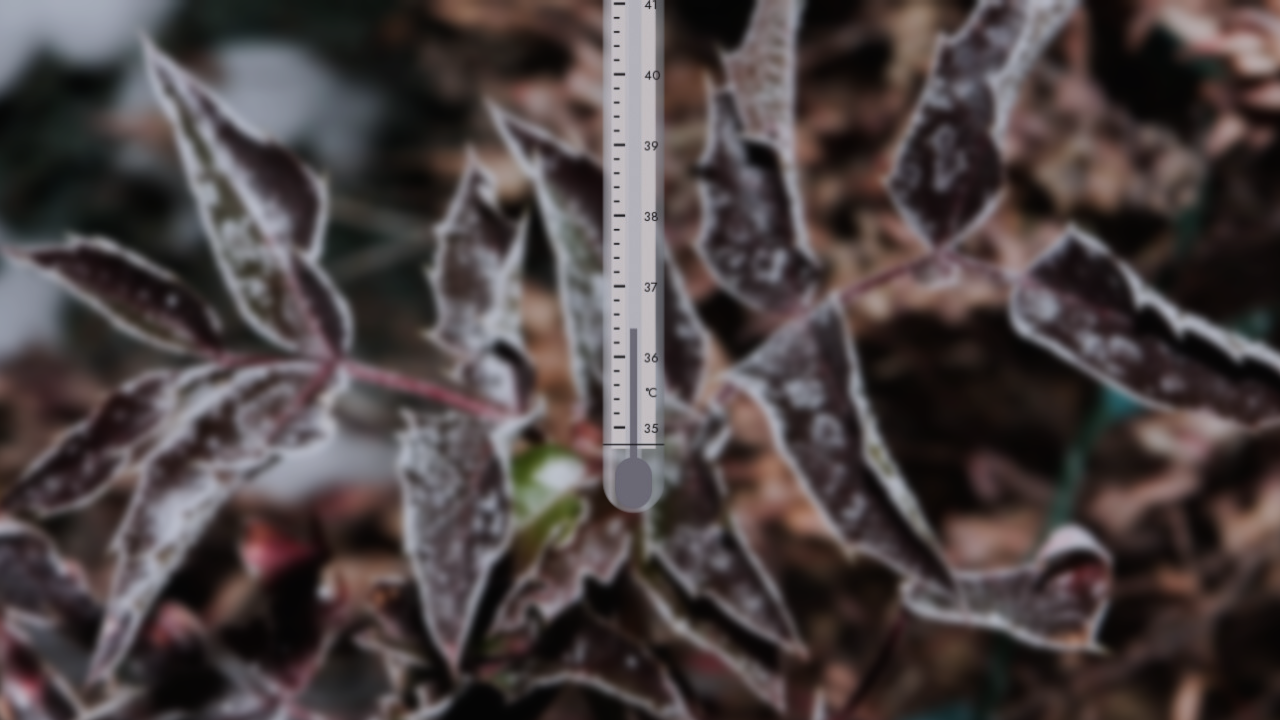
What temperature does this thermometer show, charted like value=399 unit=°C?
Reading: value=36.4 unit=°C
